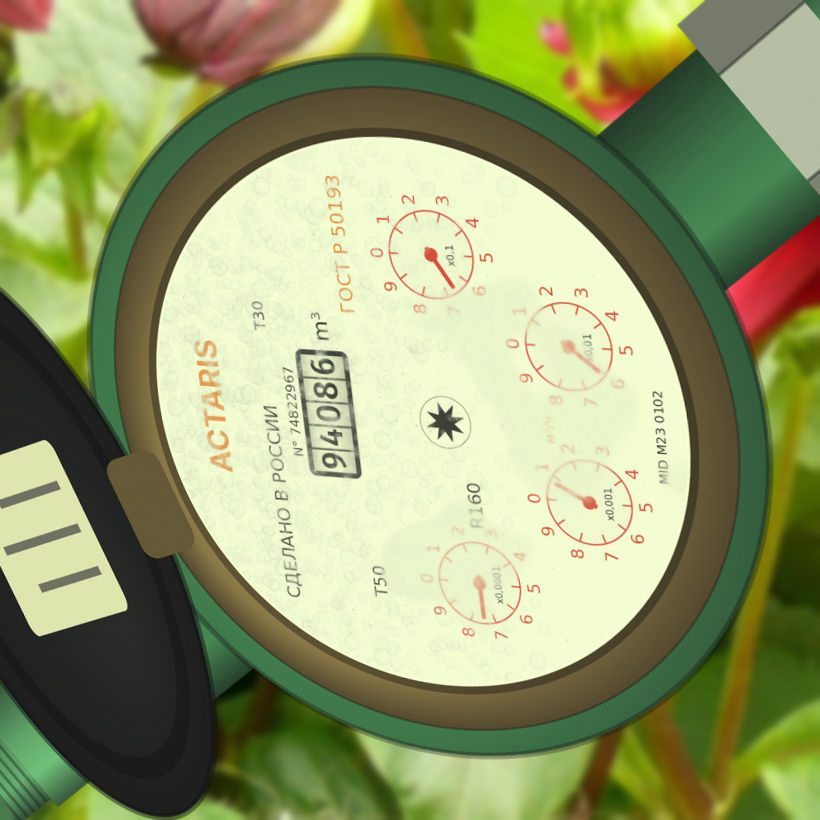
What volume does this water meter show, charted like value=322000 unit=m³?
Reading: value=94086.6607 unit=m³
